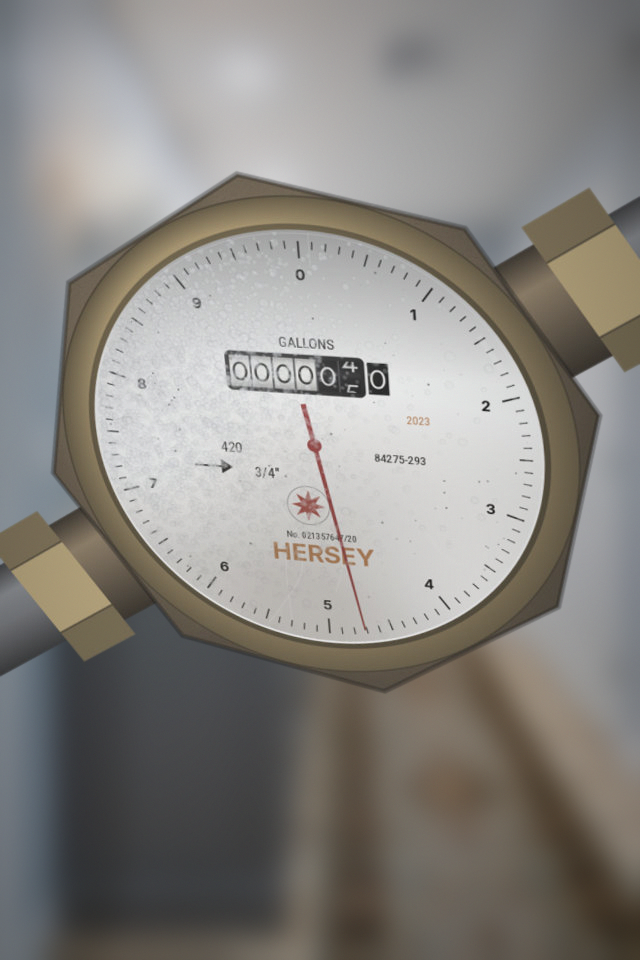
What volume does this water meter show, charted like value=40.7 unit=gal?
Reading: value=44.7 unit=gal
